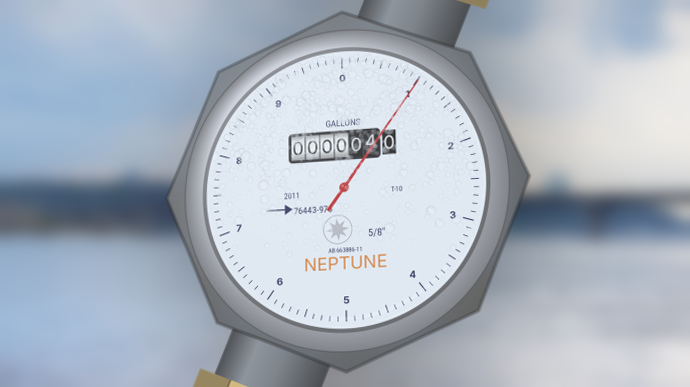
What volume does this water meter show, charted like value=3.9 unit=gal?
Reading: value=41.0 unit=gal
